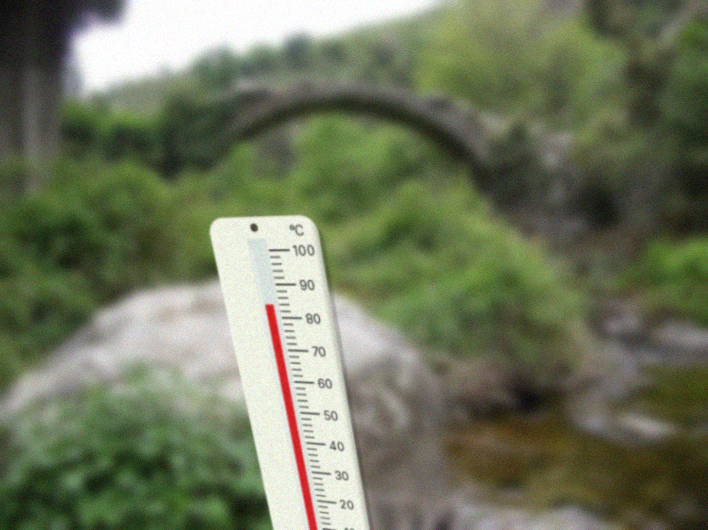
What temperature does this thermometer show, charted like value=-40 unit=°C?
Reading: value=84 unit=°C
